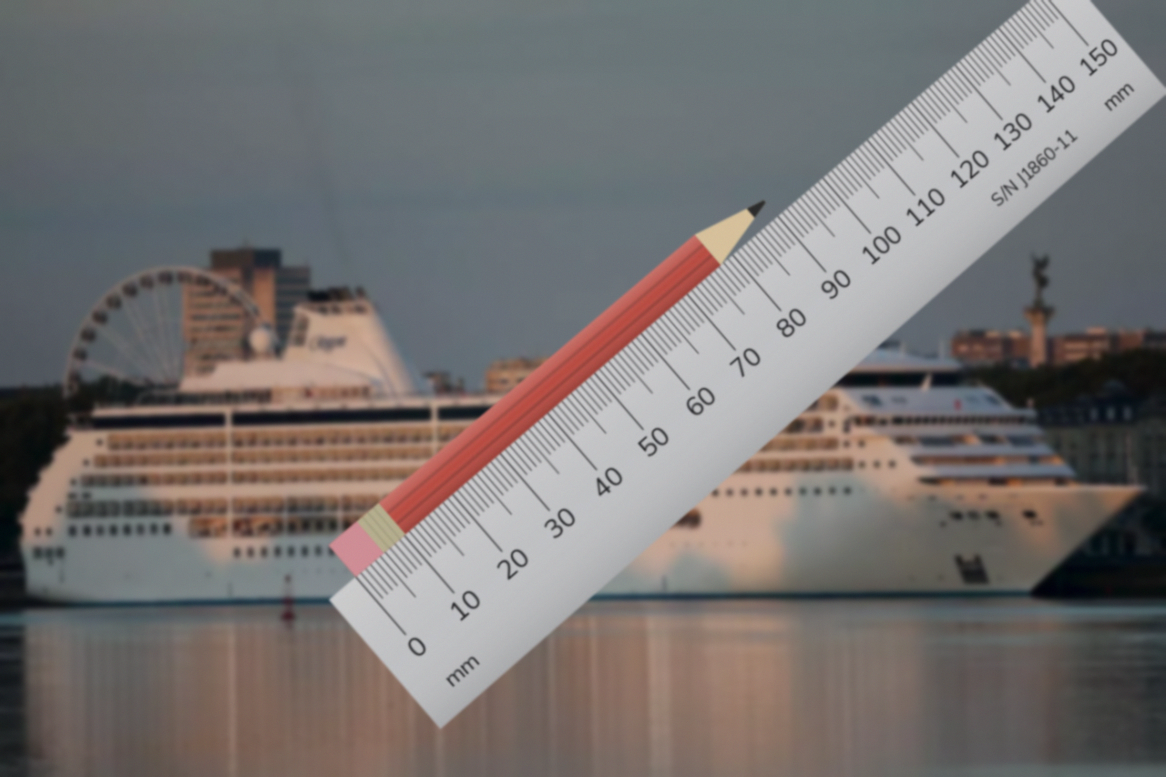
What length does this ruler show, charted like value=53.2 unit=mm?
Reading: value=90 unit=mm
